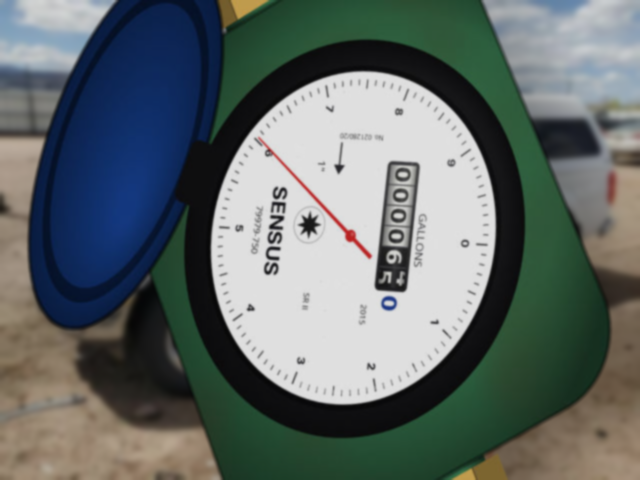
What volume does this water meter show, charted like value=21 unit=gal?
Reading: value=646.0 unit=gal
